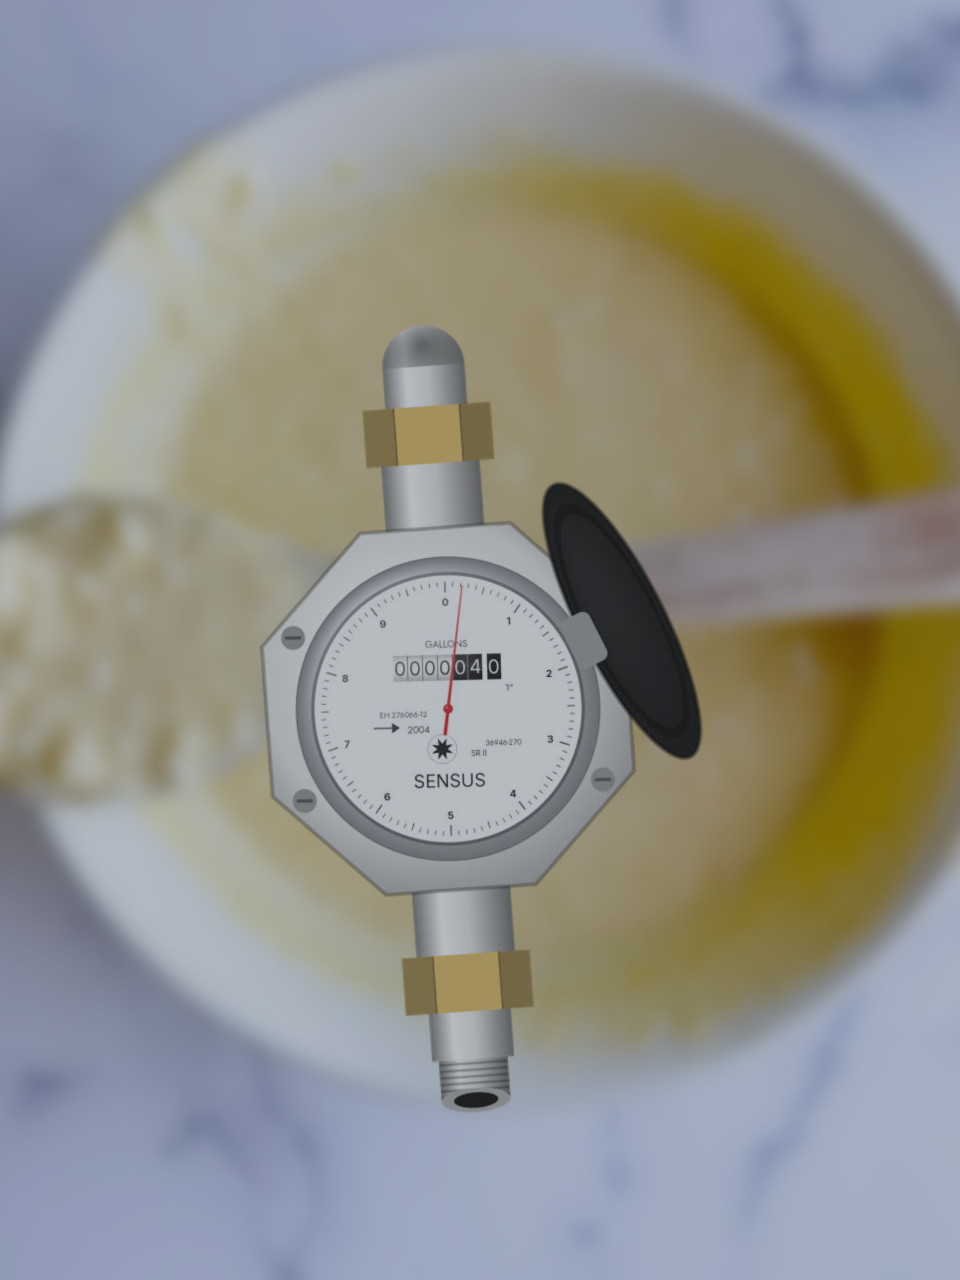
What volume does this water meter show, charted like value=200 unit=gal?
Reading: value=40.2 unit=gal
